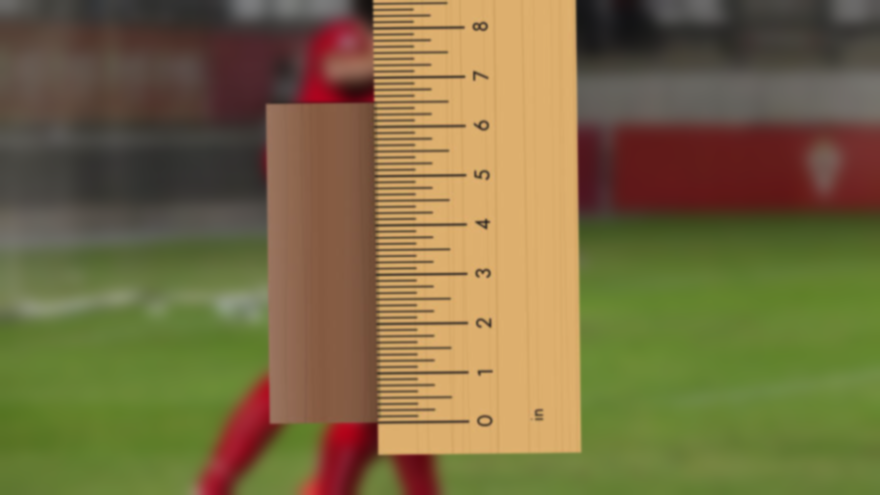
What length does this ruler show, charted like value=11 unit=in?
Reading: value=6.5 unit=in
